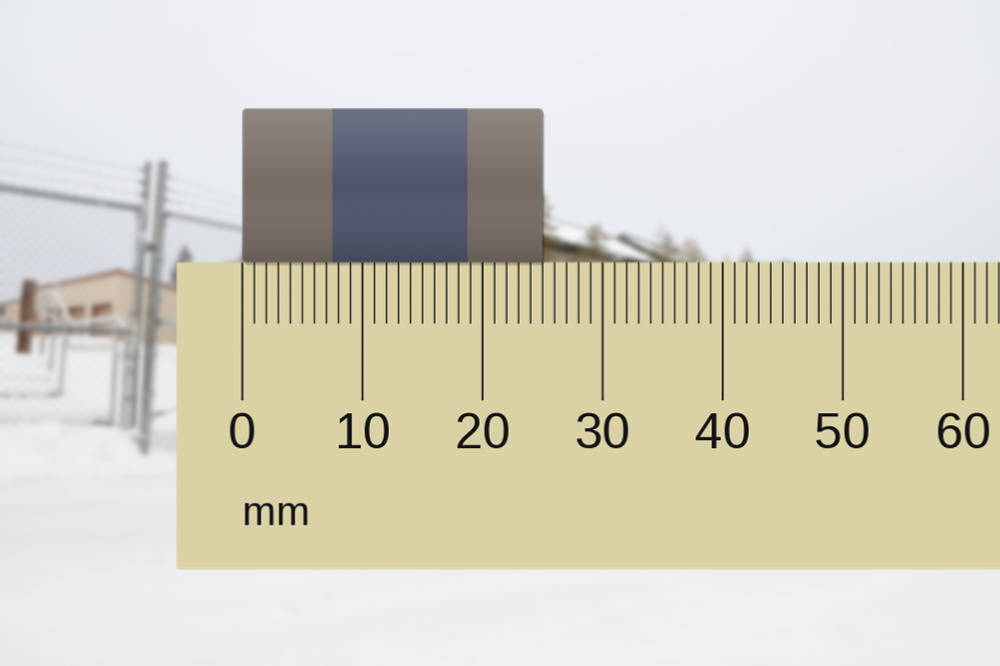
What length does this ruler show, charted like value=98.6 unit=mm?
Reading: value=25 unit=mm
